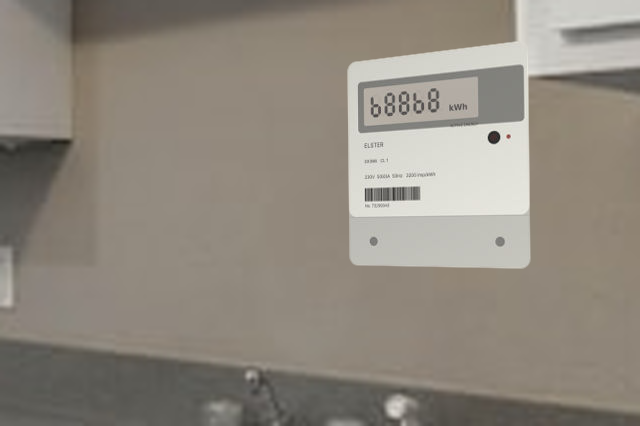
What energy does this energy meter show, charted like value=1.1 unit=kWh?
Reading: value=68868 unit=kWh
